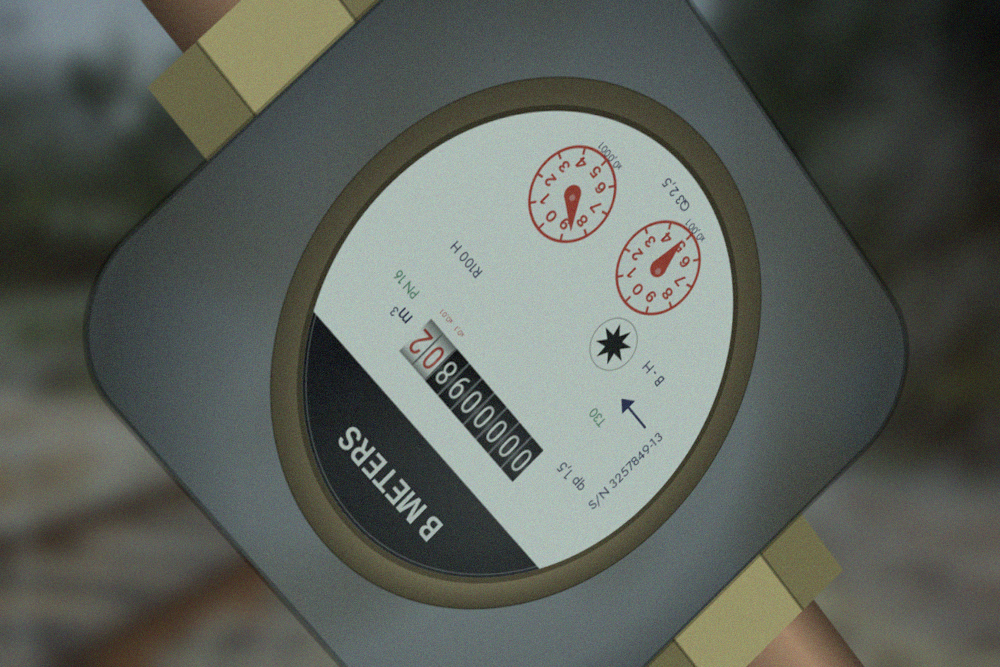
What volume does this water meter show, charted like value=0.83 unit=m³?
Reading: value=98.0248 unit=m³
